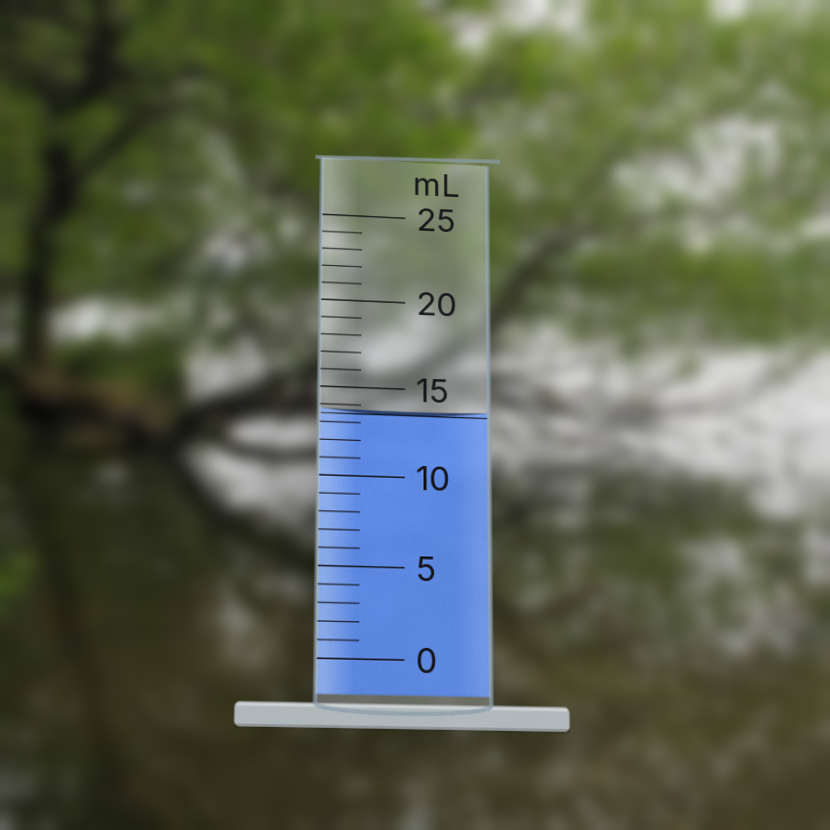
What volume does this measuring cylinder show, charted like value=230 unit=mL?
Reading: value=13.5 unit=mL
